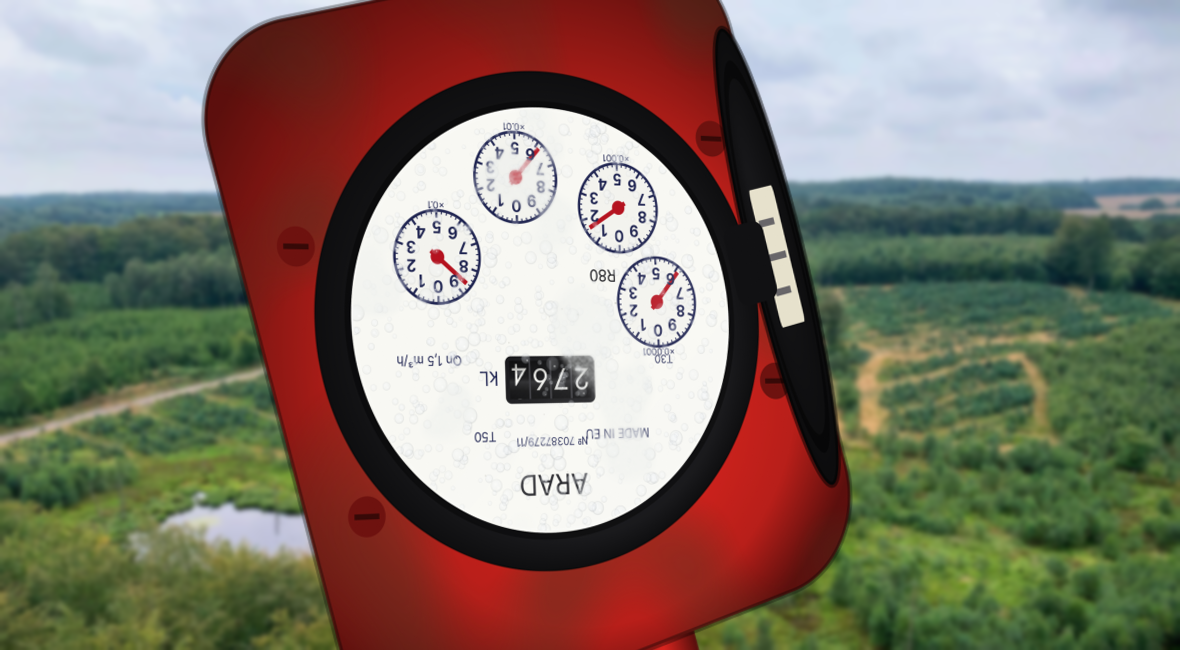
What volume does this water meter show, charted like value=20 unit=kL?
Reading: value=2763.8616 unit=kL
